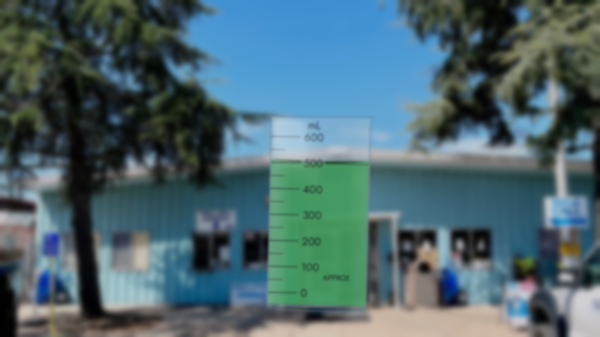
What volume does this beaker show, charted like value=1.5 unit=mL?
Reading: value=500 unit=mL
